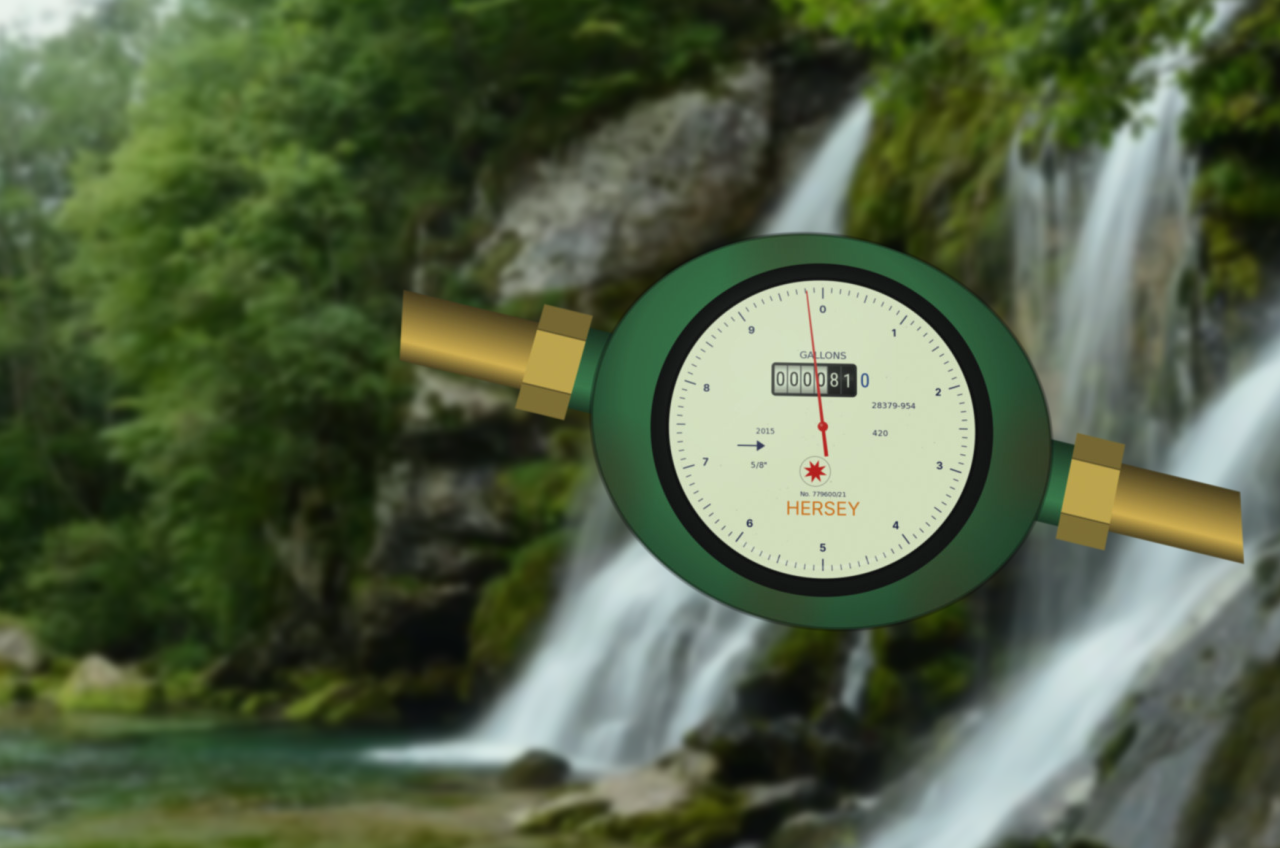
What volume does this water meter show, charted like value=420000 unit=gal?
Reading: value=809.8 unit=gal
